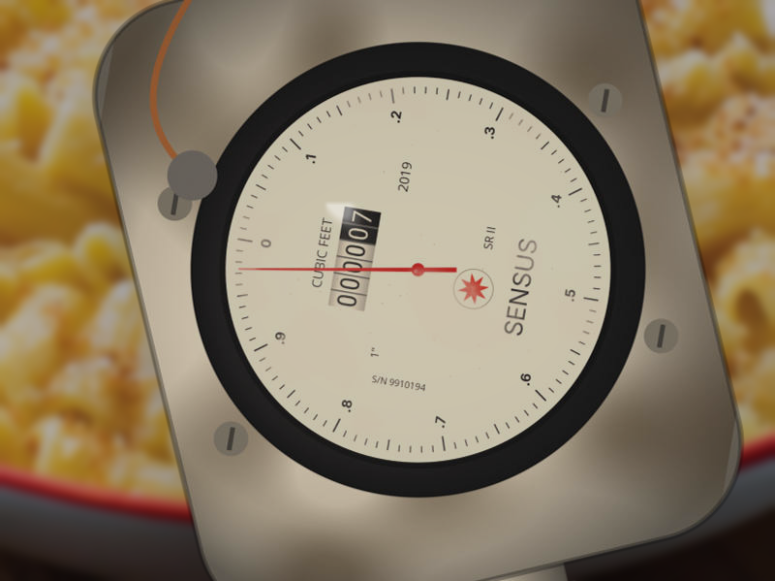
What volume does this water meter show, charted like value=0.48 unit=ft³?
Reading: value=6.97 unit=ft³
